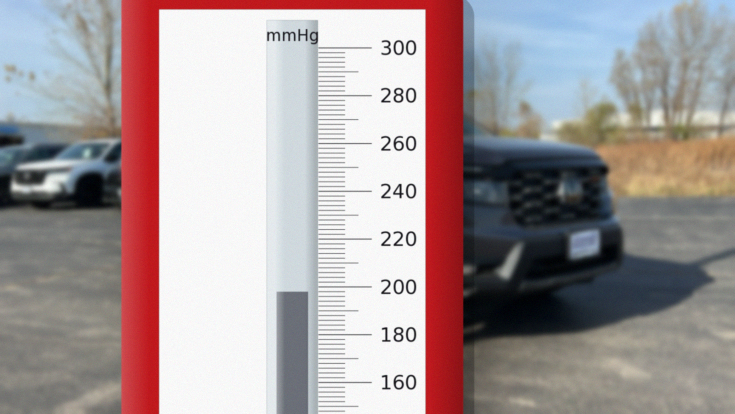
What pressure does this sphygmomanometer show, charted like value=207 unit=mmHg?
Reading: value=198 unit=mmHg
